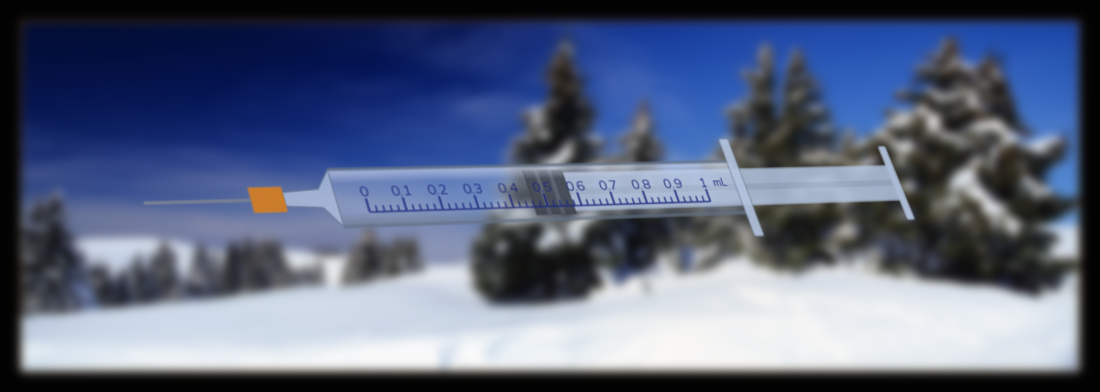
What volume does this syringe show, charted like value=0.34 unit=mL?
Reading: value=0.46 unit=mL
